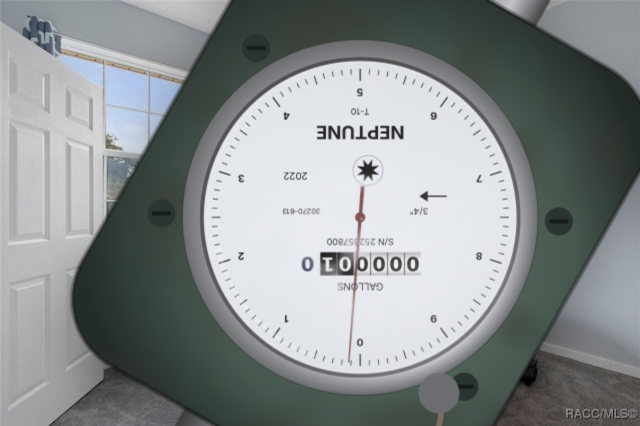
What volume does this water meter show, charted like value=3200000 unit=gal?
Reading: value=10.1 unit=gal
